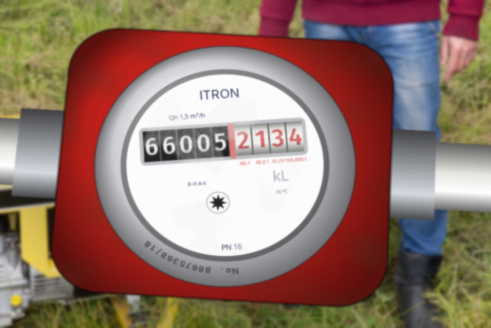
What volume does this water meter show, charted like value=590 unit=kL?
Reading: value=66005.2134 unit=kL
